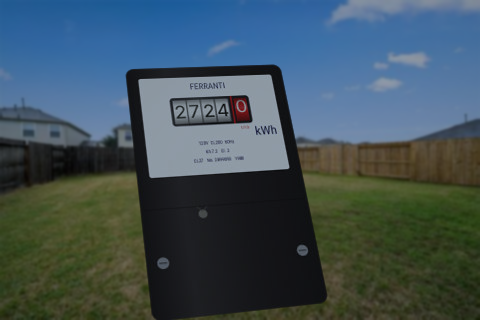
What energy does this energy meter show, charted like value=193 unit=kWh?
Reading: value=2724.0 unit=kWh
